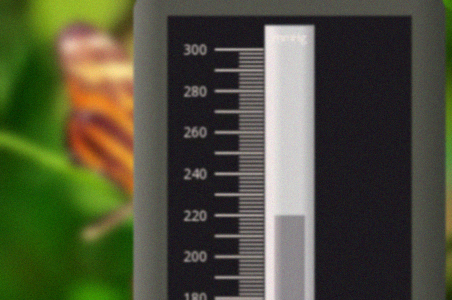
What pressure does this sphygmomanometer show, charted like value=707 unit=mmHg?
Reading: value=220 unit=mmHg
